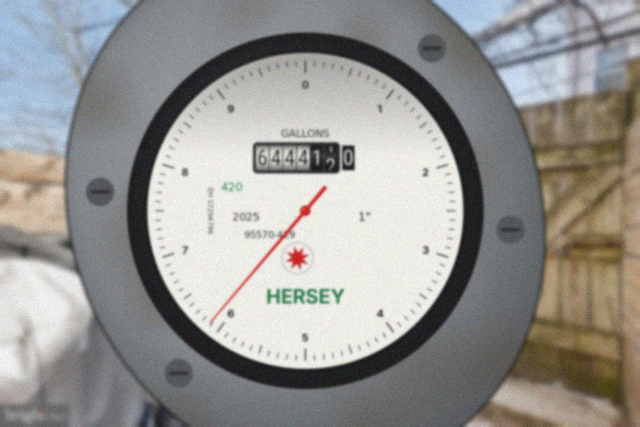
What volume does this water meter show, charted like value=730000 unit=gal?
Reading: value=6444116.1 unit=gal
